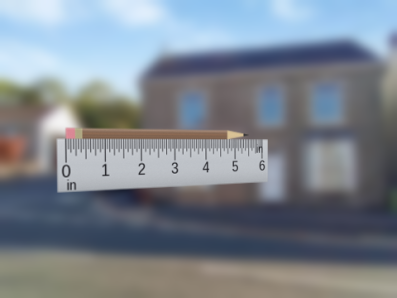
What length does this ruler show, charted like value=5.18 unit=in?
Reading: value=5.5 unit=in
